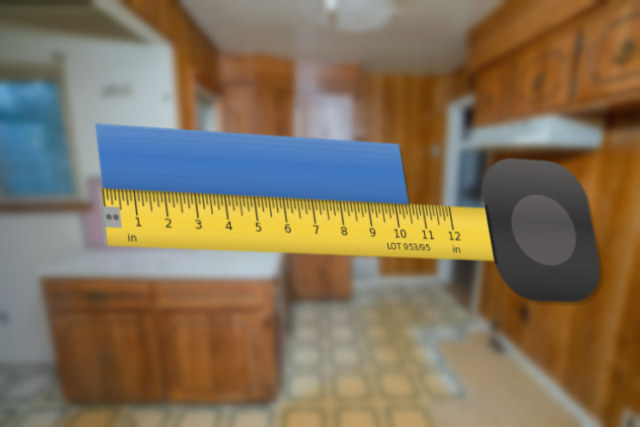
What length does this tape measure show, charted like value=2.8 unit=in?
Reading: value=10.5 unit=in
